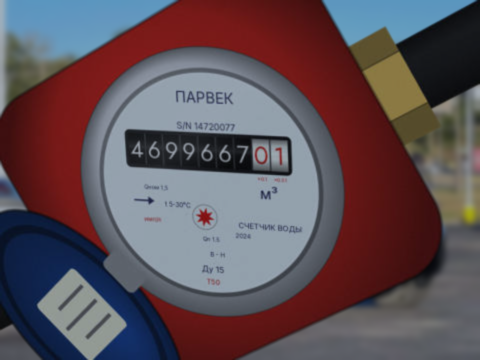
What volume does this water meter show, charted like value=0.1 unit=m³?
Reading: value=4699667.01 unit=m³
